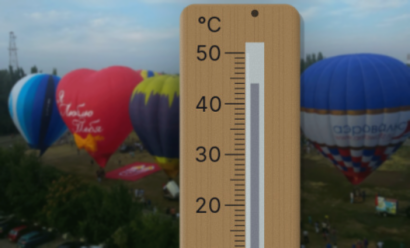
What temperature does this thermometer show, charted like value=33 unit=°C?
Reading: value=44 unit=°C
